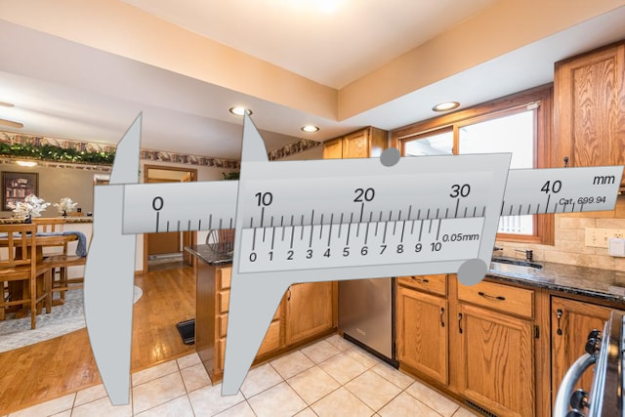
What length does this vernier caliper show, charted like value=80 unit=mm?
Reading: value=9.4 unit=mm
